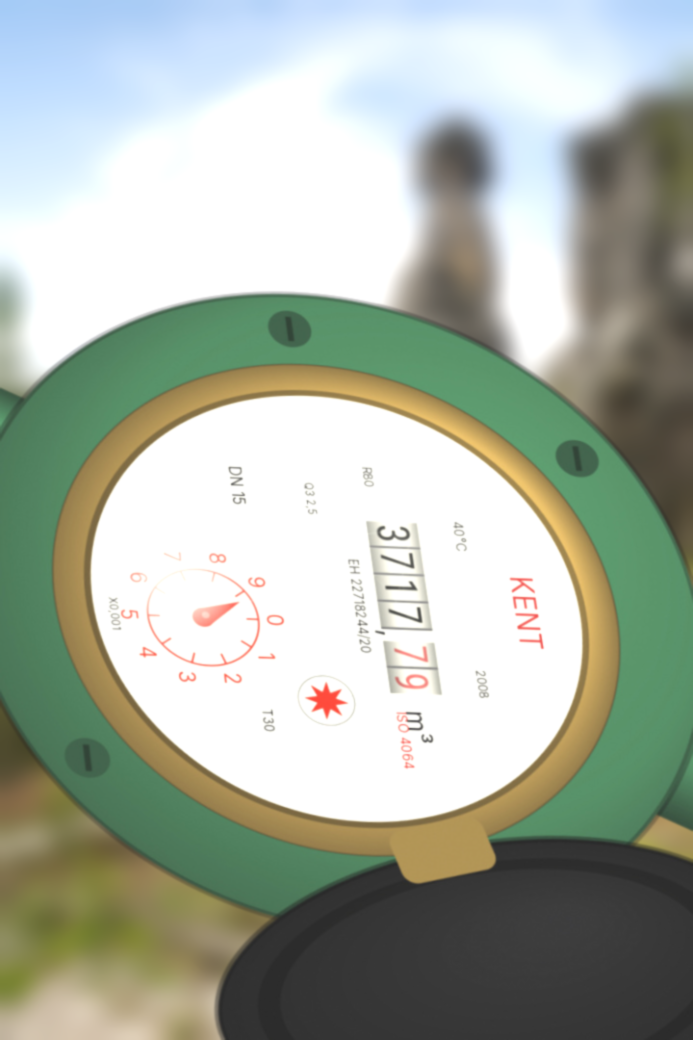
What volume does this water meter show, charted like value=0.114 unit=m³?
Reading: value=3717.789 unit=m³
